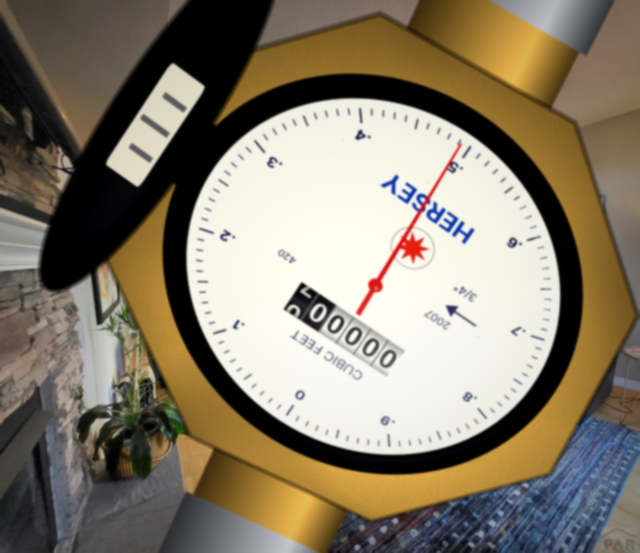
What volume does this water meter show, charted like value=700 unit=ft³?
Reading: value=6.49 unit=ft³
